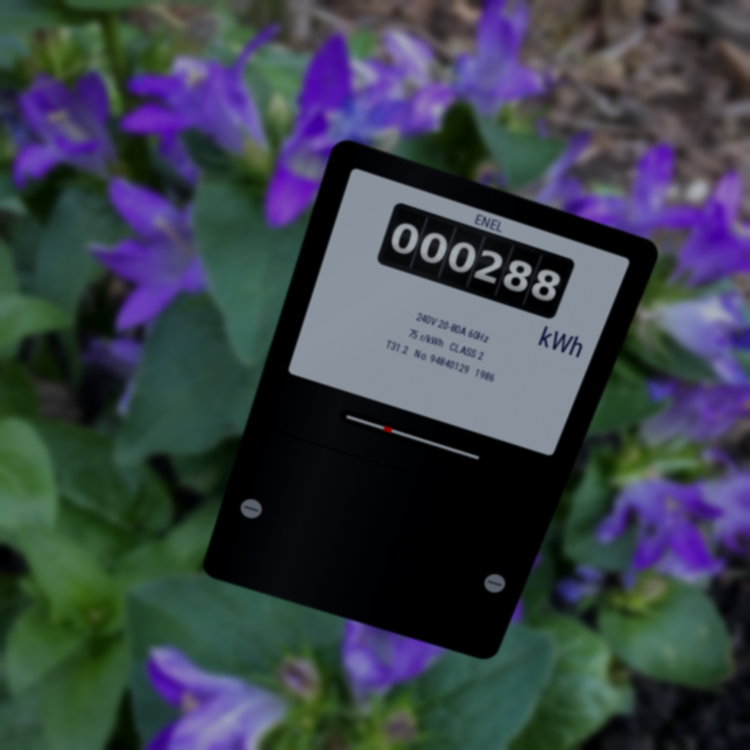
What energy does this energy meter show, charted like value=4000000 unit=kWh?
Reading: value=288 unit=kWh
